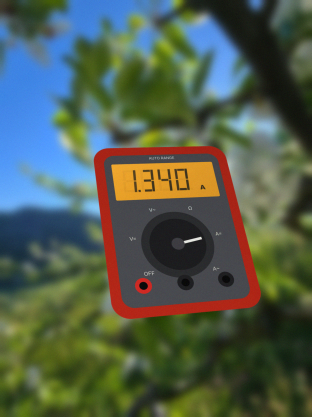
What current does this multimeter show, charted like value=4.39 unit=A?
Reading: value=1.340 unit=A
